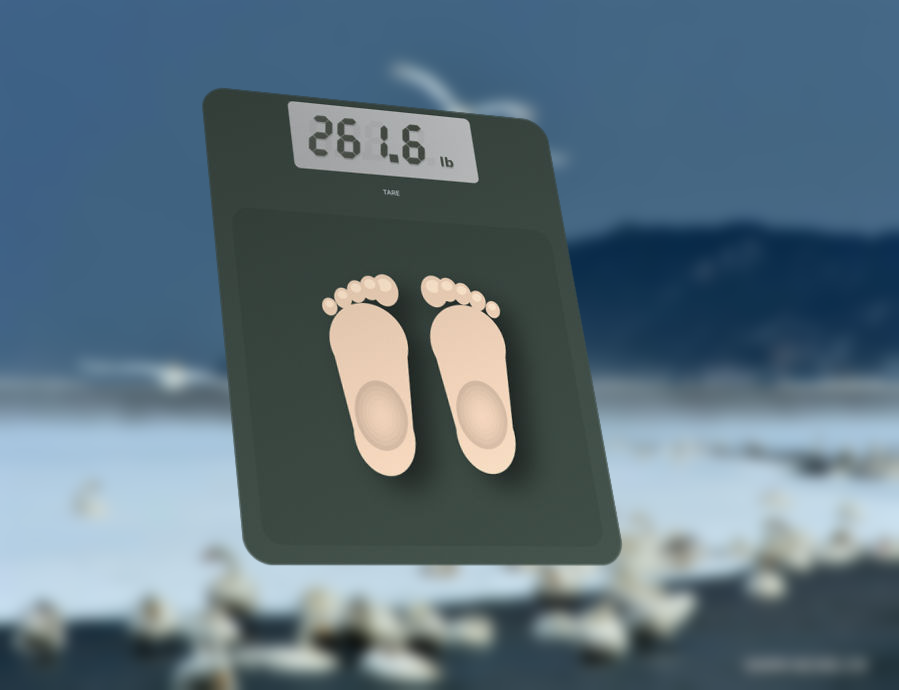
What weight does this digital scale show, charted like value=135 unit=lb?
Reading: value=261.6 unit=lb
